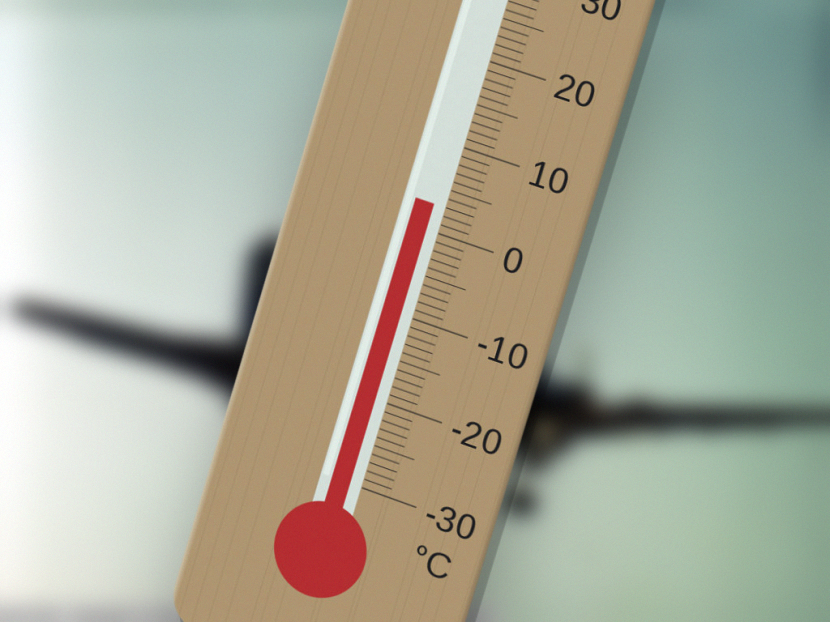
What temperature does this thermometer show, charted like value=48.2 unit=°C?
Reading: value=3 unit=°C
